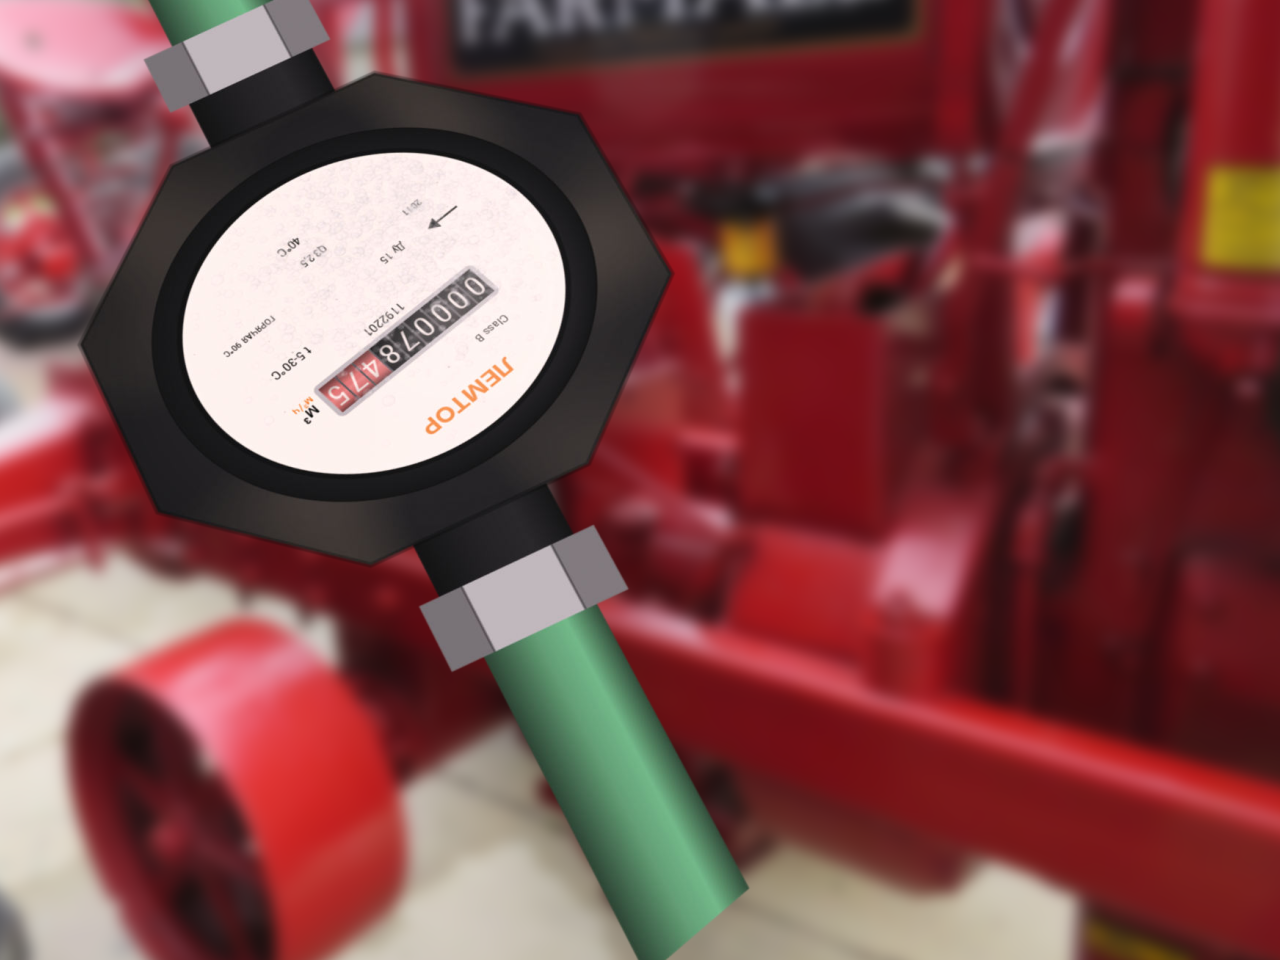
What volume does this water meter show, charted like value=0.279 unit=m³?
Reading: value=78.475 unit=m³
